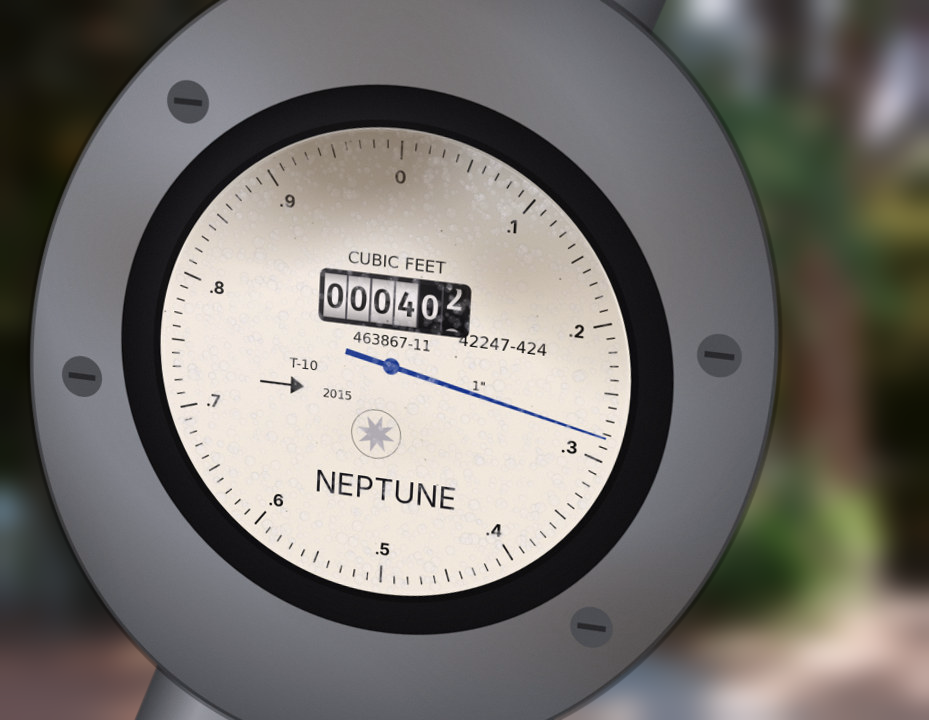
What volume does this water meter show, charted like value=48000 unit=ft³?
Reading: value=402.28 unit=ft³
